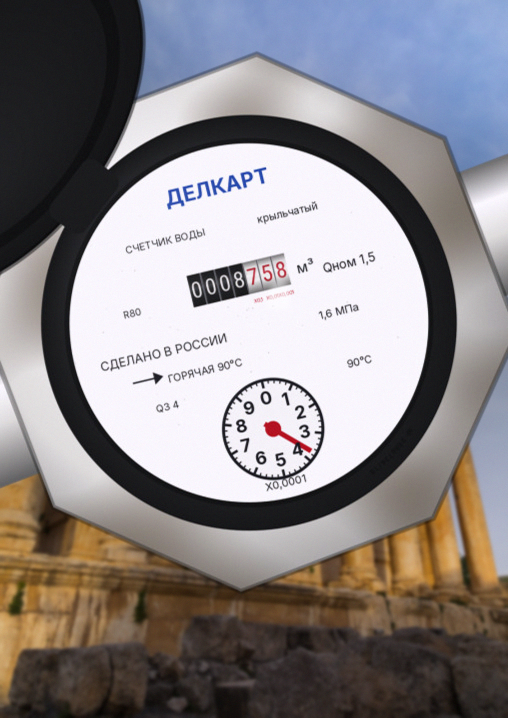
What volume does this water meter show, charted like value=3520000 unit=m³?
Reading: value=8.7583 unit=m³
